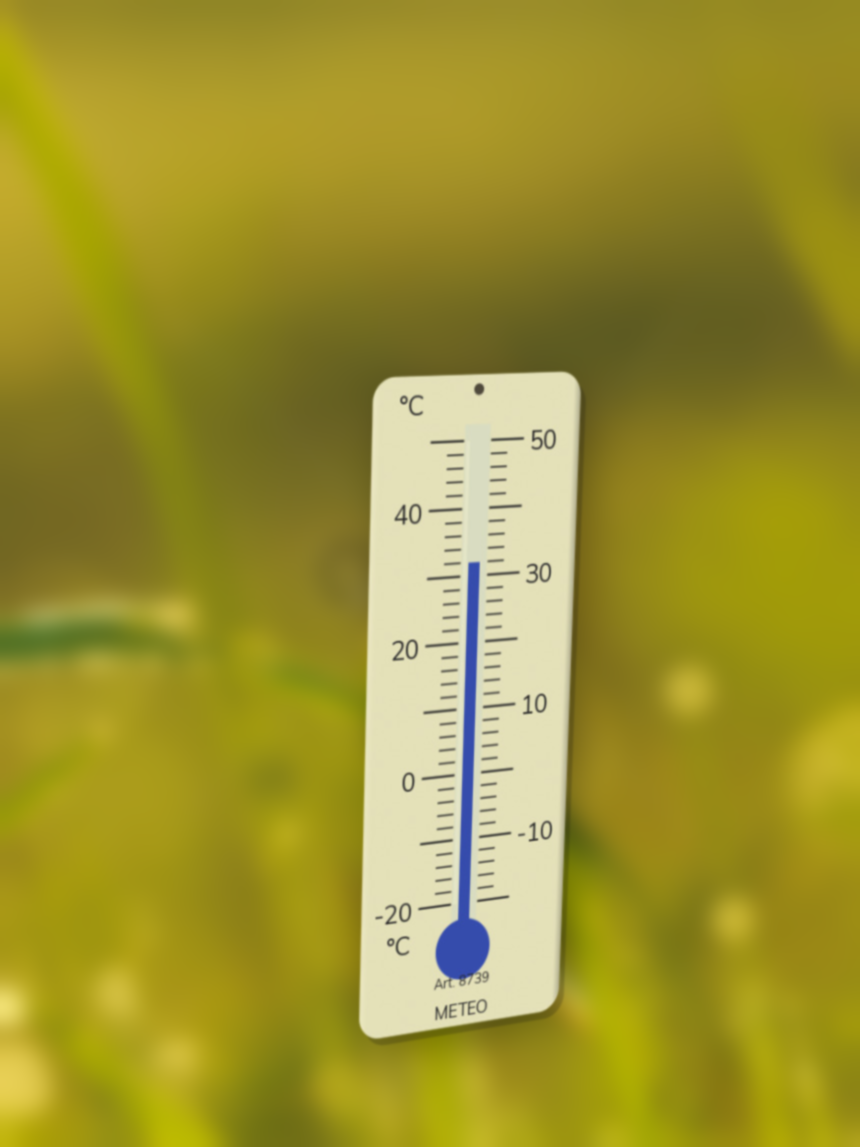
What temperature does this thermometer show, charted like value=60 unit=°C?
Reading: value=32 unit=°C
